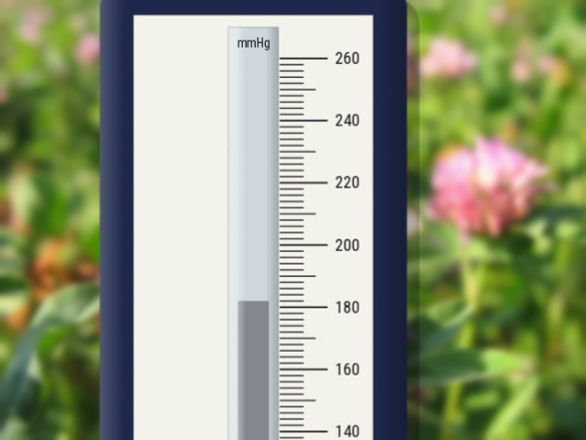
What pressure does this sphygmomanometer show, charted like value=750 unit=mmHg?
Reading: value=182 unit=mmHg
